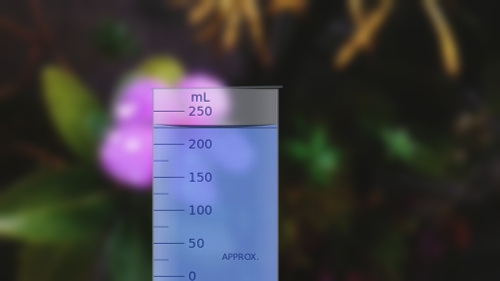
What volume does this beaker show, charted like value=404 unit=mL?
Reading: value=225 unit=mL
